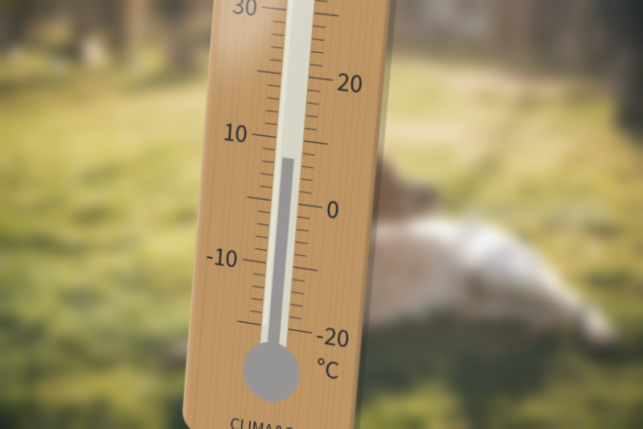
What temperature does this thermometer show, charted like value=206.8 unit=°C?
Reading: value=7 unit=°C
